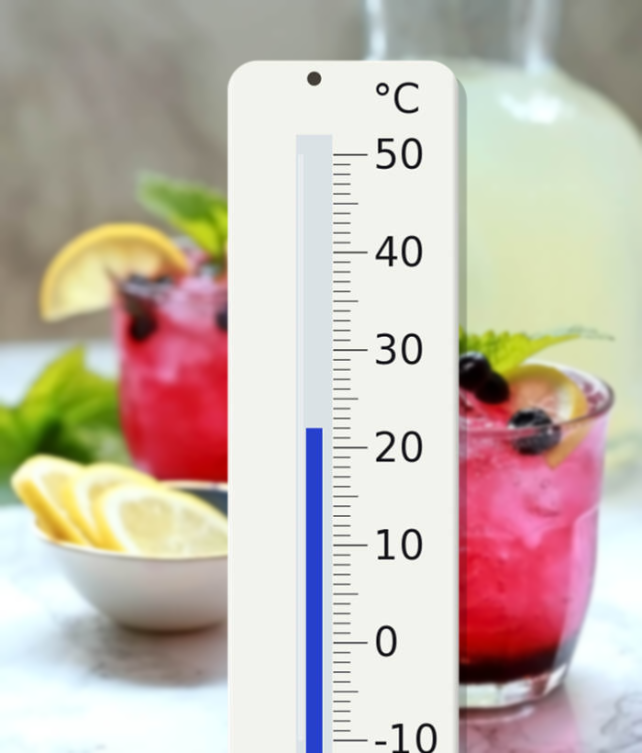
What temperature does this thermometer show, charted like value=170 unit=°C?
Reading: value=22 unit=°C
